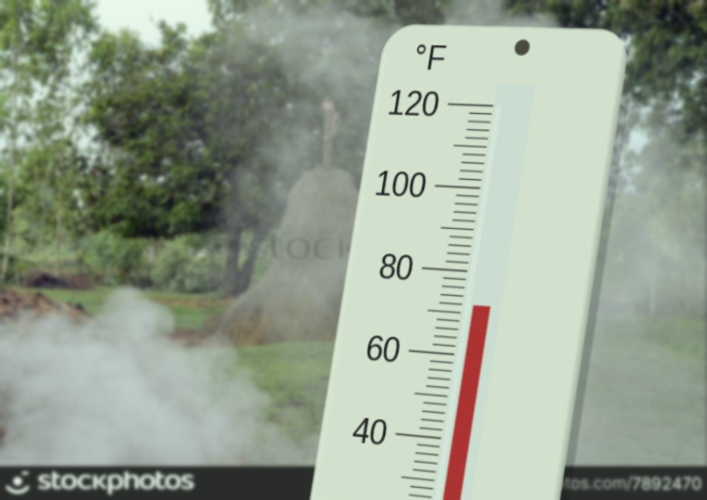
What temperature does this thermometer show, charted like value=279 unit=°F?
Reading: value=72 unit=°F
